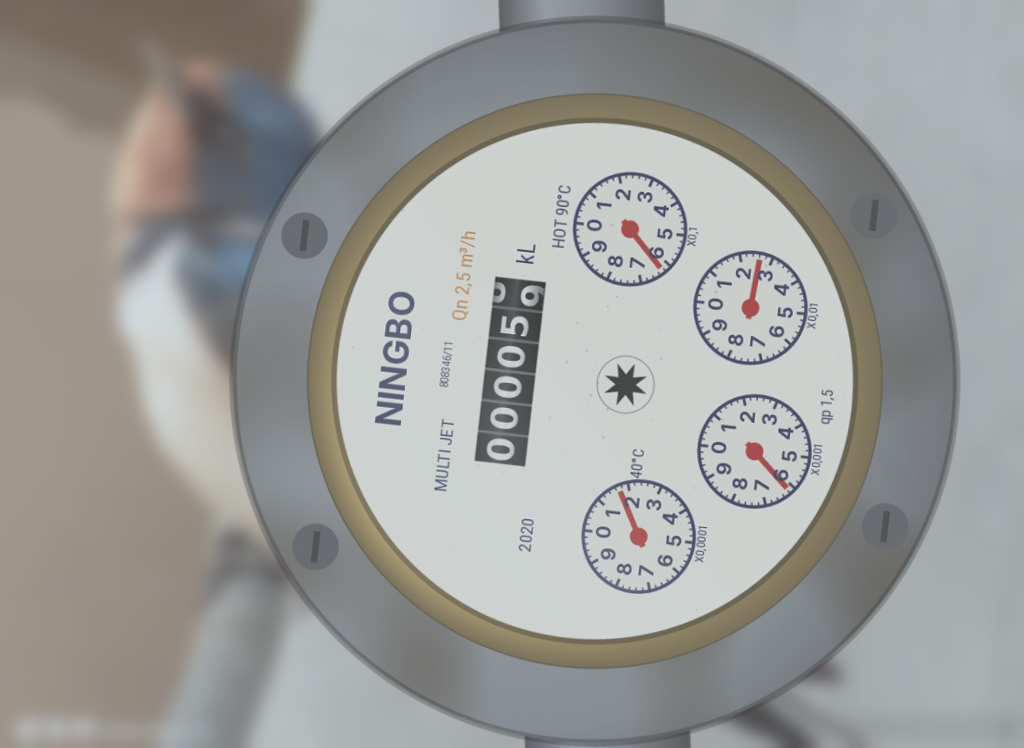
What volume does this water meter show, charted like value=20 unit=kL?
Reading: value=58.6261 unit=kL
